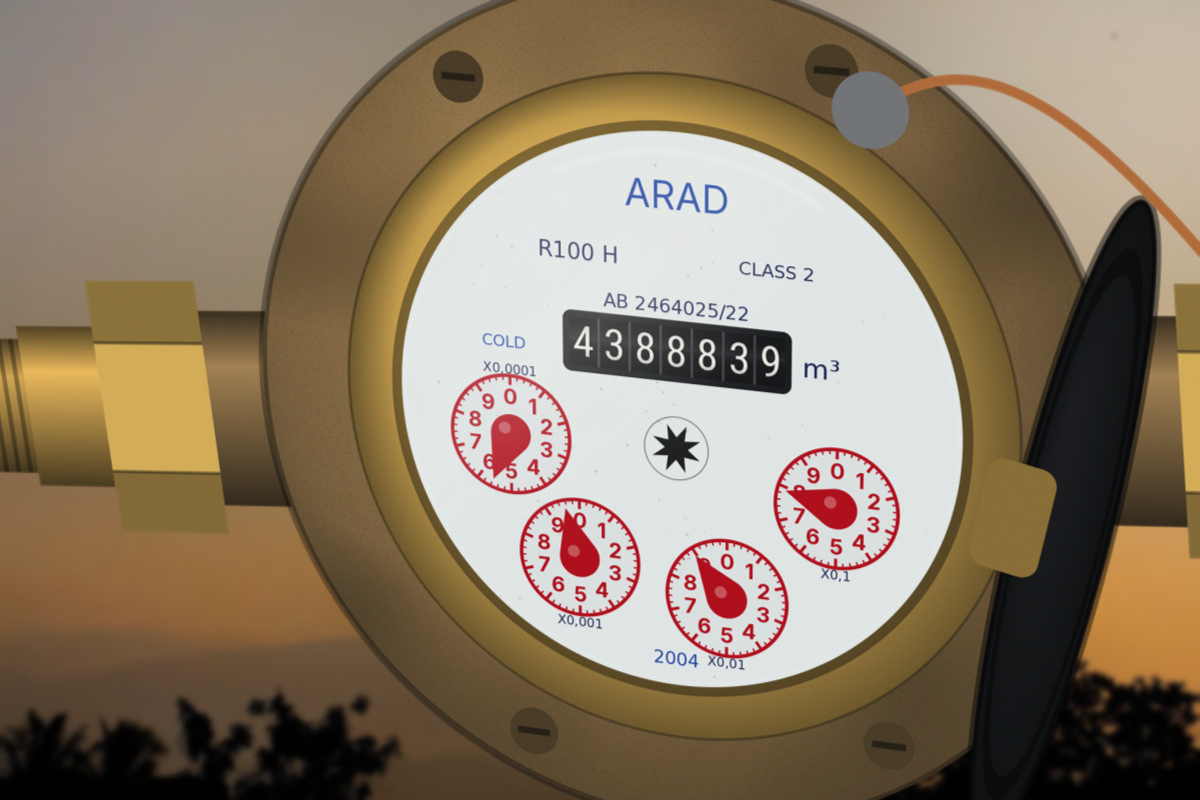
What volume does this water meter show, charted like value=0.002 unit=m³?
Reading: value=4388839.7895 unit=m³
